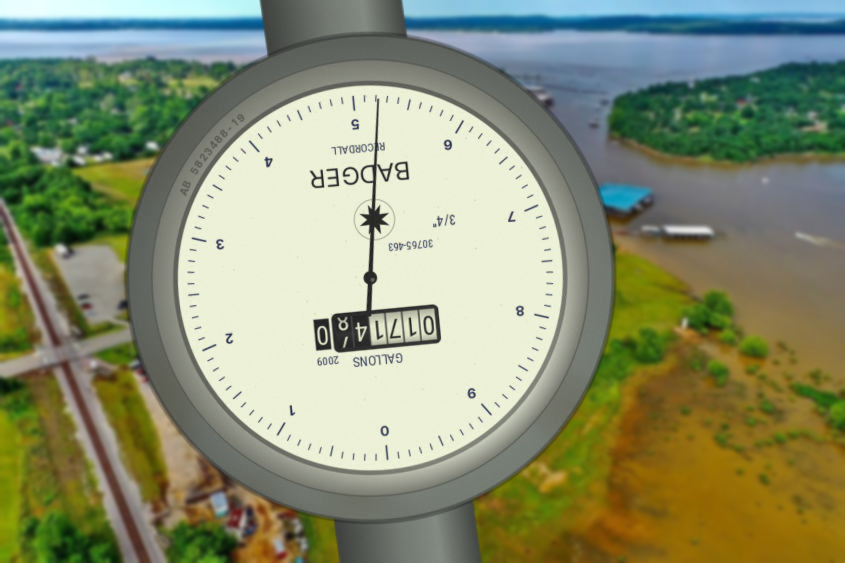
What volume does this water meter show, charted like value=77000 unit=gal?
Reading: value=171475.2 unit=gal
